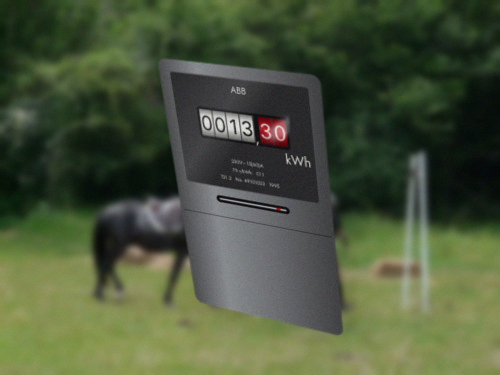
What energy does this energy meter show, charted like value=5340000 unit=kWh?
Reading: value=13.30 unit=kWh
